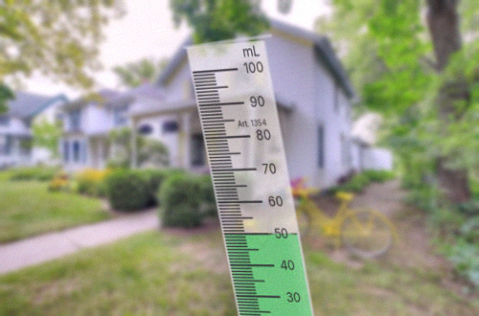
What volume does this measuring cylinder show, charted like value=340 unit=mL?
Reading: value=50 unit=mL
